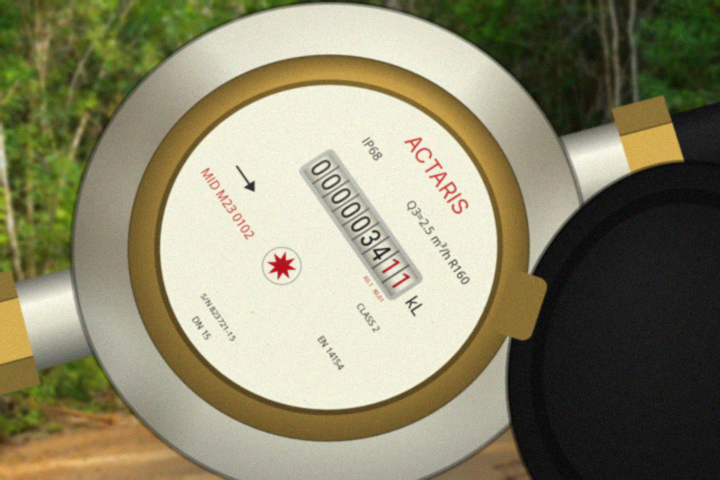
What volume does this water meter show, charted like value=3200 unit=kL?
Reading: value=34.11 unit=kL
